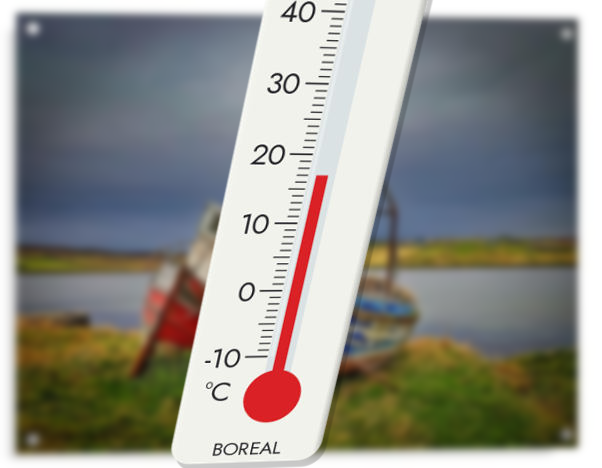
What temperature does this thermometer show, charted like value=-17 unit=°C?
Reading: value=17 unit=°C
